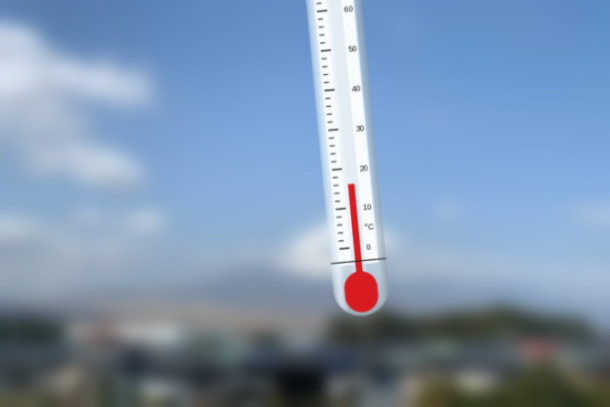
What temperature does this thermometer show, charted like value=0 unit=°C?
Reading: value=16 unit=°C
